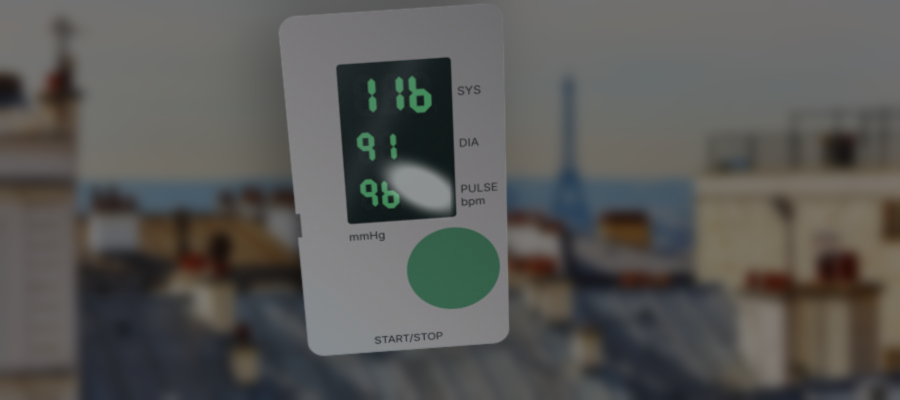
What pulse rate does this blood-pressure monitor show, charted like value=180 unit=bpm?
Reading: value=96 unit=bpm
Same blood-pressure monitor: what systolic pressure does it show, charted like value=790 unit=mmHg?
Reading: value=116 unit=mmHg
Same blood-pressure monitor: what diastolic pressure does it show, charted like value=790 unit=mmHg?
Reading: value=91 unit=mmHg
